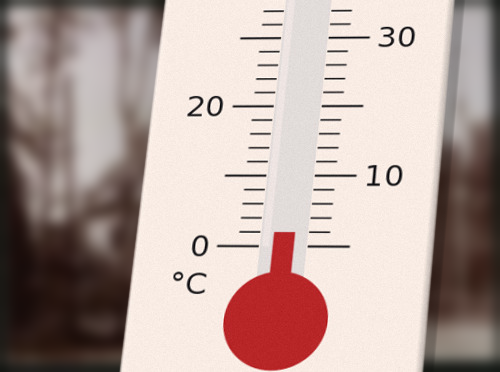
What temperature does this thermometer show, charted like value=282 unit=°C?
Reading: value=2 unit=°C
